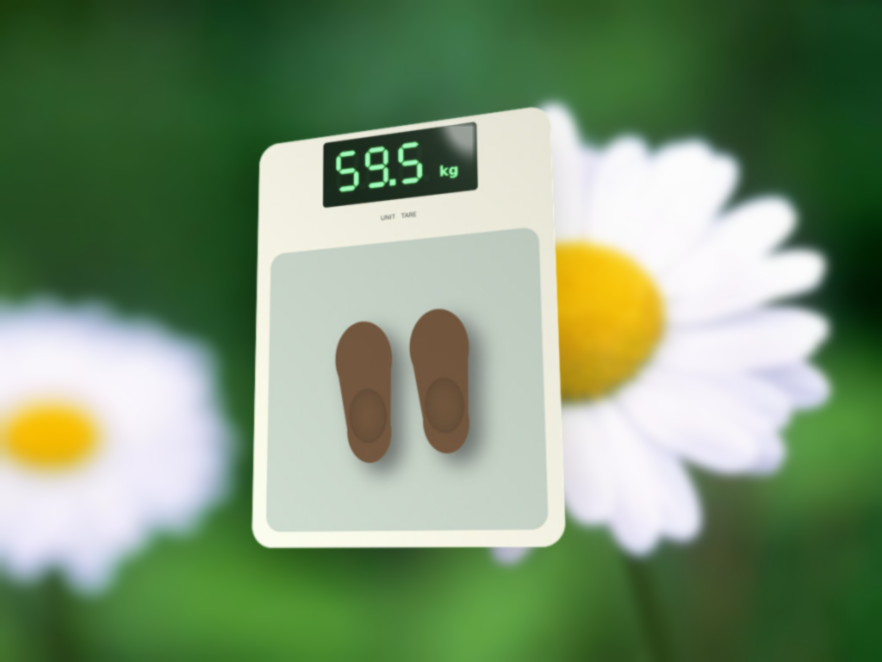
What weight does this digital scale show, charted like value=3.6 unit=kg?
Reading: value=59.5 unit=kg
